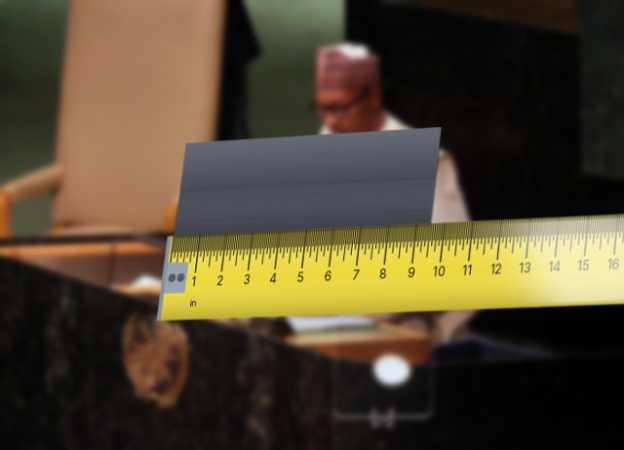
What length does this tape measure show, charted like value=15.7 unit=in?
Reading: value=9.5 unit=in
